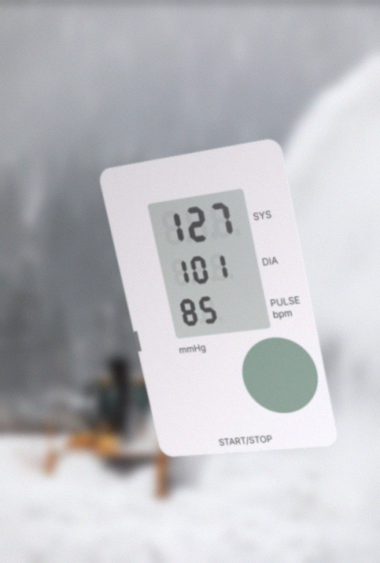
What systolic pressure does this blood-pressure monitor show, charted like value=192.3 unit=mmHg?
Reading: value=127 unit=mmHg
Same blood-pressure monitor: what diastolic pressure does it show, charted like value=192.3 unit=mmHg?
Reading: value=101 unit=mmHg
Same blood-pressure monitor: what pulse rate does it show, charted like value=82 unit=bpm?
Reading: value=85 unit=bpm
